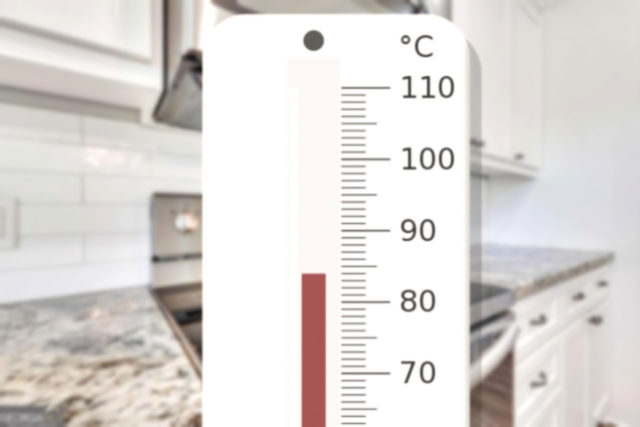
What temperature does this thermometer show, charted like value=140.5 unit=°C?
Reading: value=84 unit=°C
